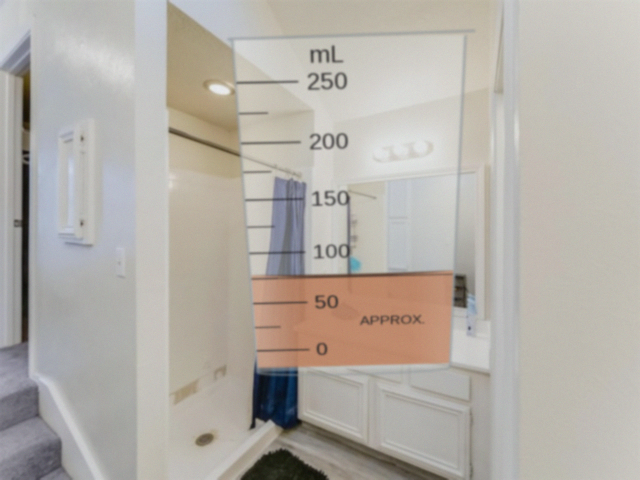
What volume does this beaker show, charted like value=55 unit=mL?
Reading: value=75 unit=mL
